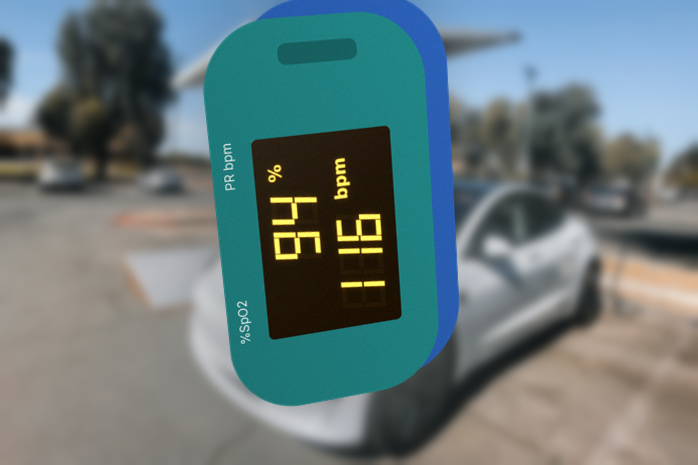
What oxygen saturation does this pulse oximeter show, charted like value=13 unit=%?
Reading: value=94 unit=%
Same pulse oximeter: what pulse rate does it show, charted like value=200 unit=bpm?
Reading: value=116 unit=bpm
